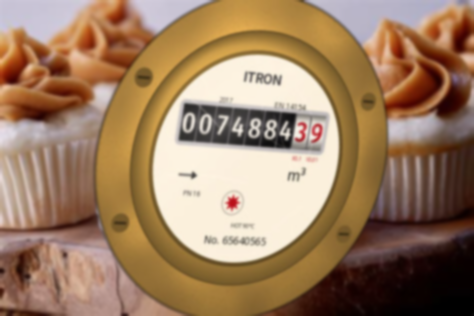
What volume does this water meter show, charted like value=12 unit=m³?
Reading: value=74884.39 unit=m³
